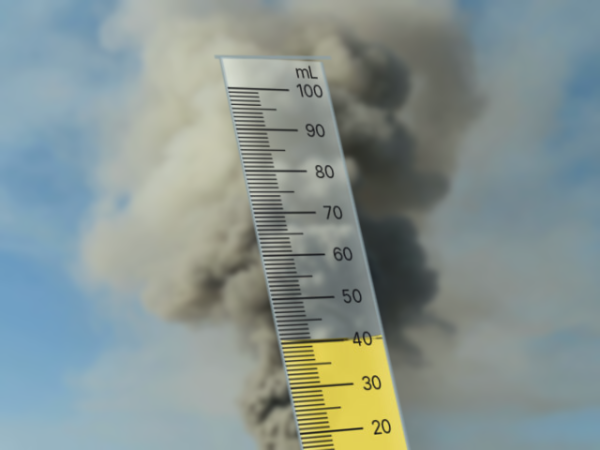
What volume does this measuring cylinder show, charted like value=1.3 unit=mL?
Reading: value=40 unit=mL
